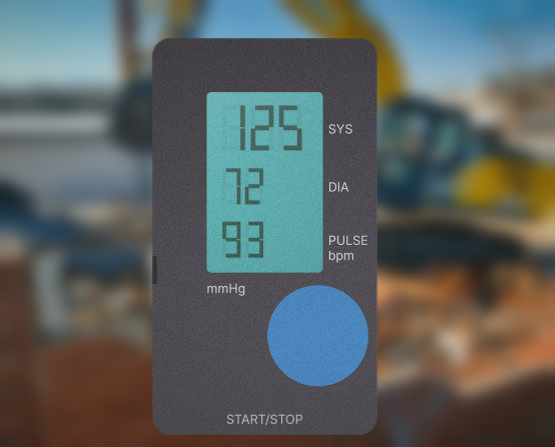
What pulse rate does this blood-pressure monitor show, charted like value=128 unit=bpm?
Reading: value=93 unit=bpm
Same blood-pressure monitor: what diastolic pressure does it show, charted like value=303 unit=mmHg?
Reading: value=72 unit=mmHg
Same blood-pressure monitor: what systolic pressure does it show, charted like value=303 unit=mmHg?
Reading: value=125 unit=mmHg
